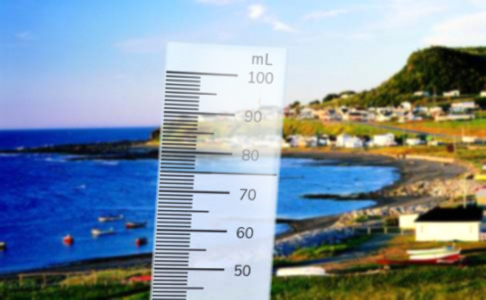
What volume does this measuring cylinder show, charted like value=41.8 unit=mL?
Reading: value=75 unit=mL
